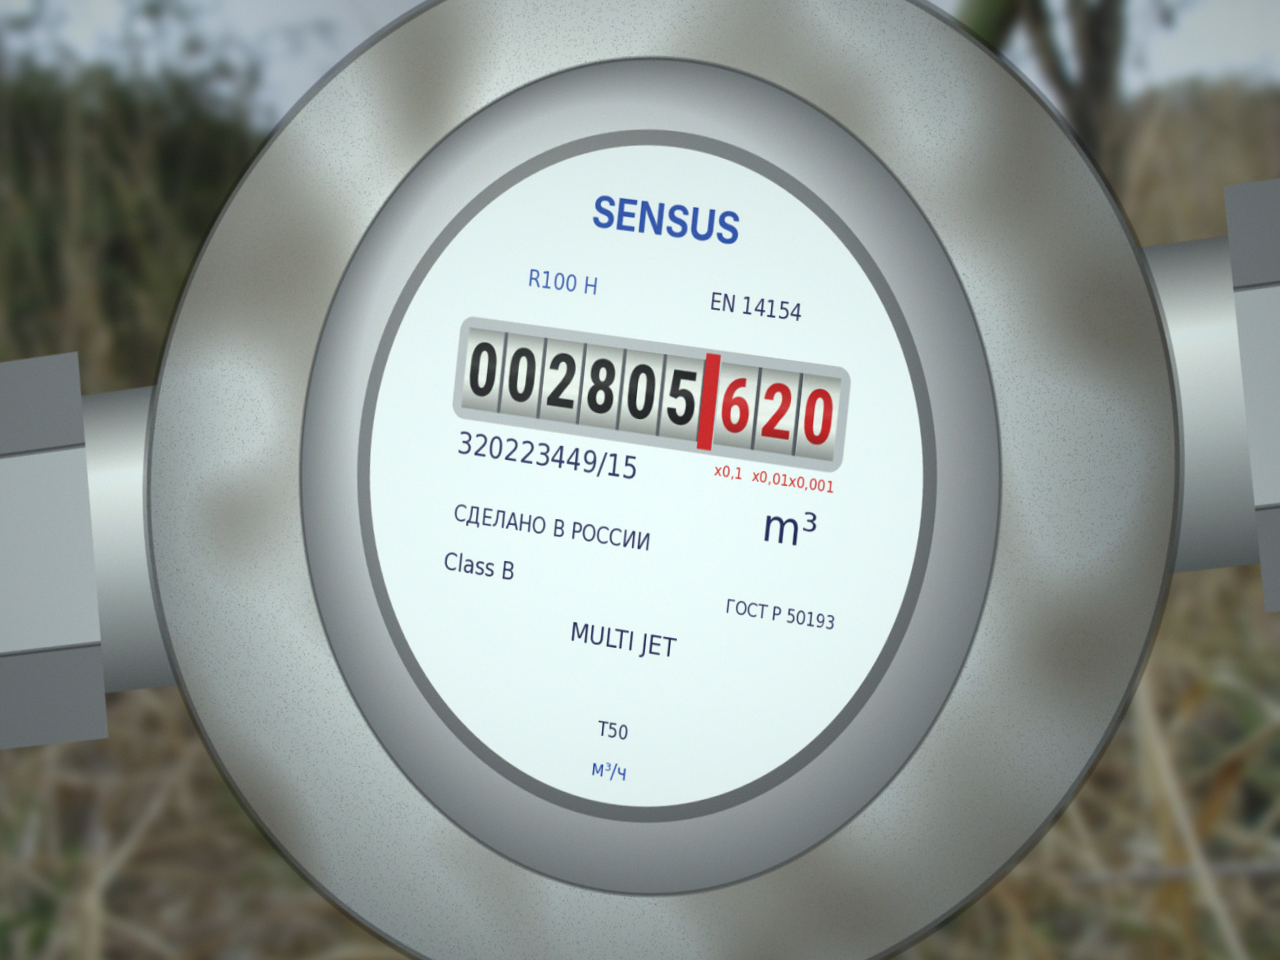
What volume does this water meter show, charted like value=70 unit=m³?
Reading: value=2805.620 unit=m³
